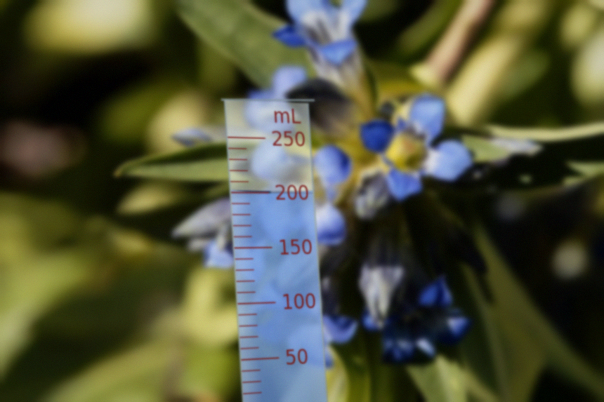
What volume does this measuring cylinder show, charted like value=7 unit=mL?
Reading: value=200 unit=mL
